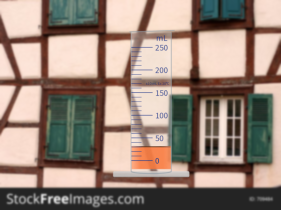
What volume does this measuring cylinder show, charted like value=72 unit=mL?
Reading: value=30 unit=mL
